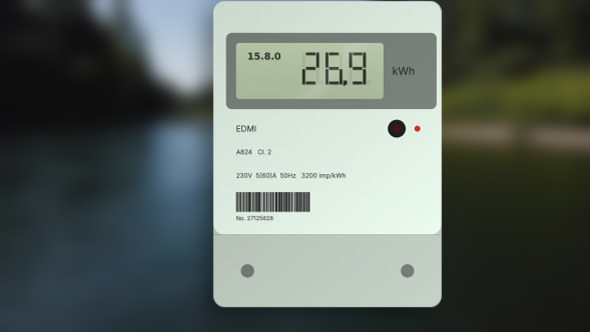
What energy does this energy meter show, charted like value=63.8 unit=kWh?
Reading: value=26.9 unit=kWh
